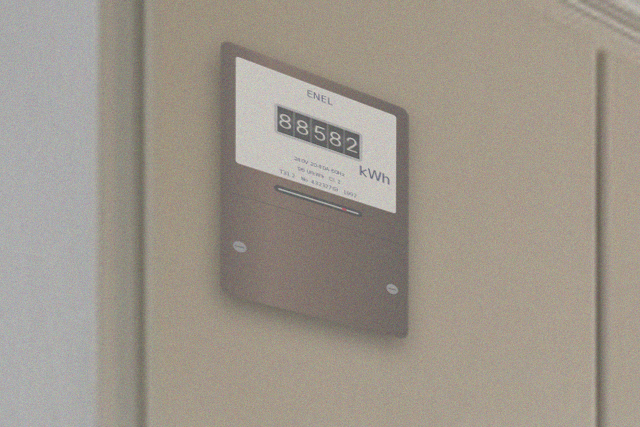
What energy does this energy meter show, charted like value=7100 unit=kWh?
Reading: value=88582 unit=kWh
